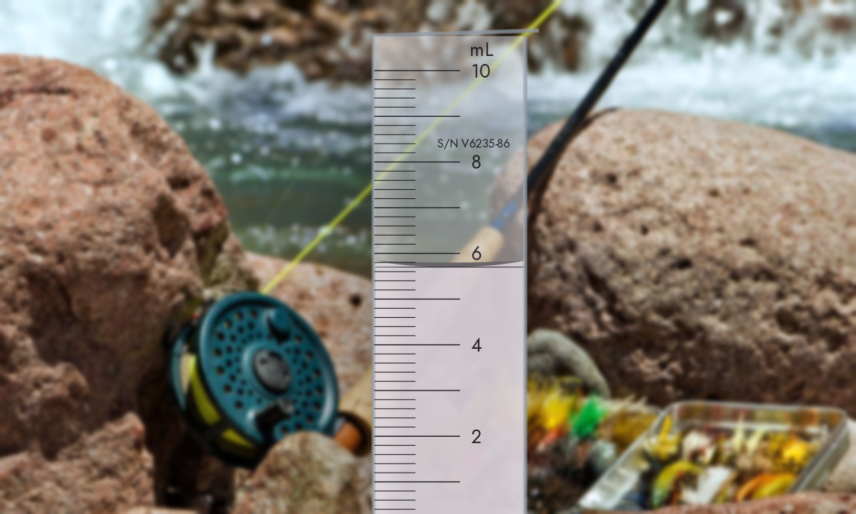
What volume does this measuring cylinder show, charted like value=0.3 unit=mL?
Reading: value=5.7 unit=mL
